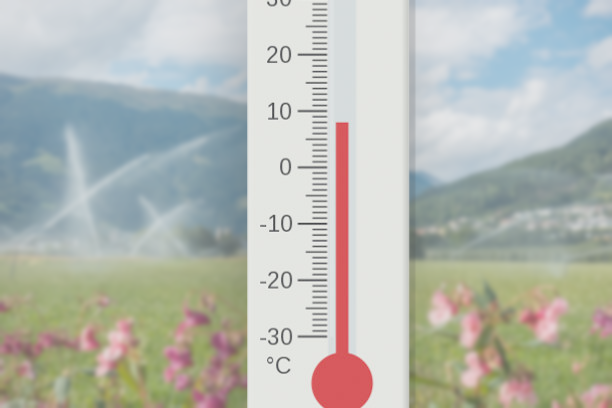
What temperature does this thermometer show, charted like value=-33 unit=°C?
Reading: value=8 unit=°C
